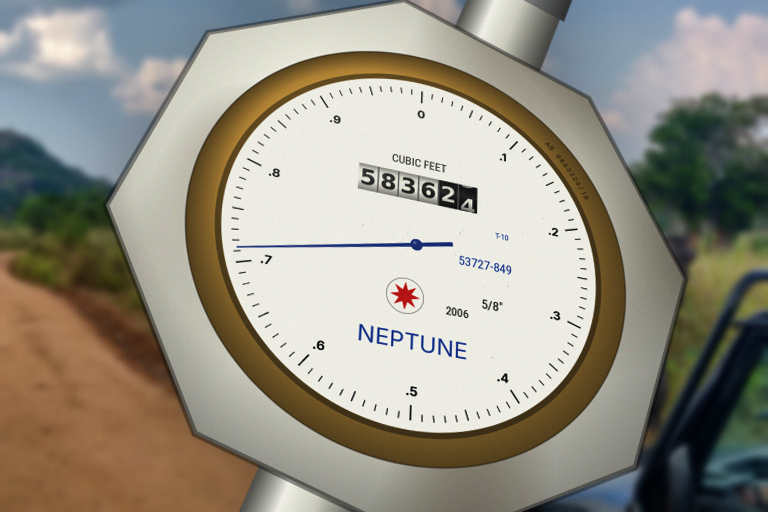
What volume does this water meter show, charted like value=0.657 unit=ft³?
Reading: value=583623.71 unit=ft³
